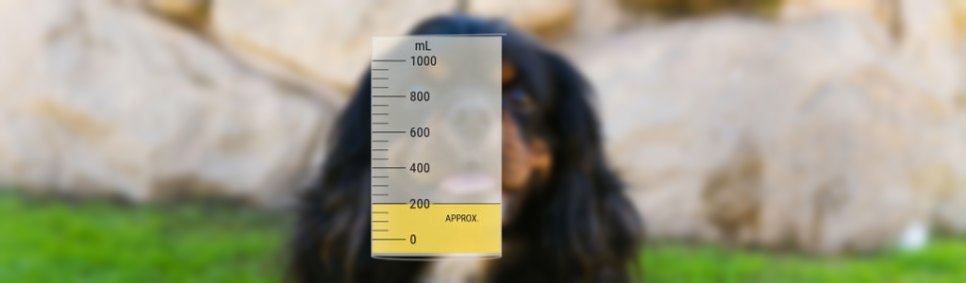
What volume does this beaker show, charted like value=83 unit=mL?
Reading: value=200 unit=mL
